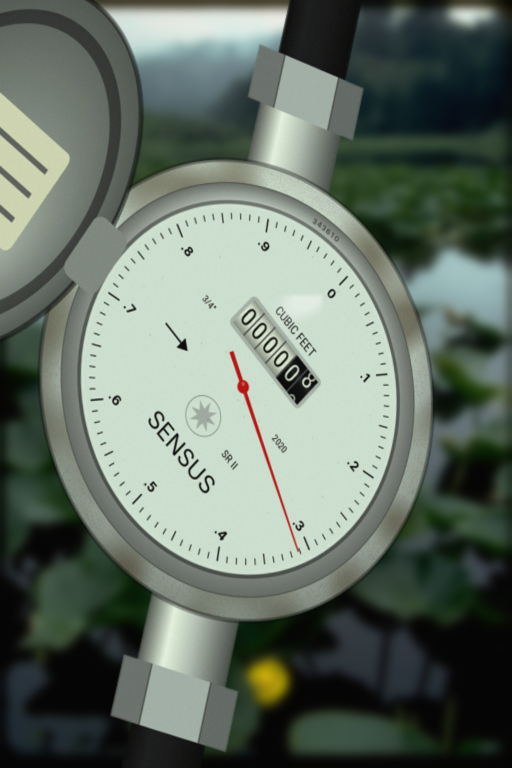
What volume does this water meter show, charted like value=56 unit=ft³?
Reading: value=8.31 unit=ft³
